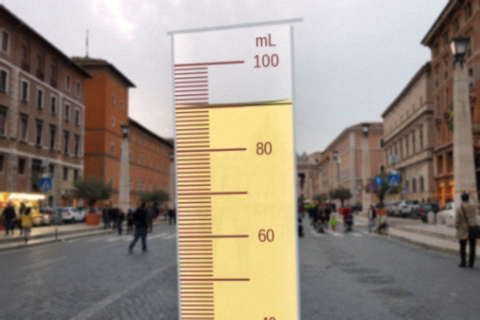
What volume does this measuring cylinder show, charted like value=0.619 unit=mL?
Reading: value=90 unit=mL
